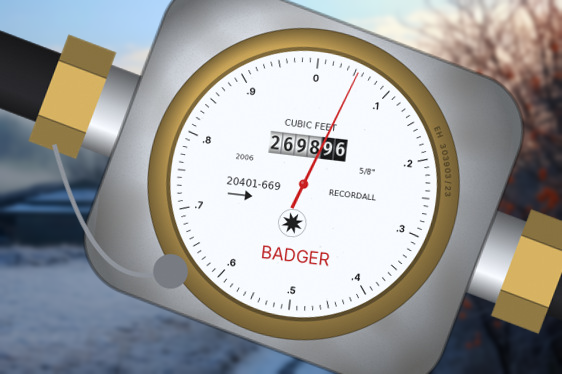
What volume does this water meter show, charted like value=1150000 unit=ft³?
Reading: value=269896.05 unit=ft³
